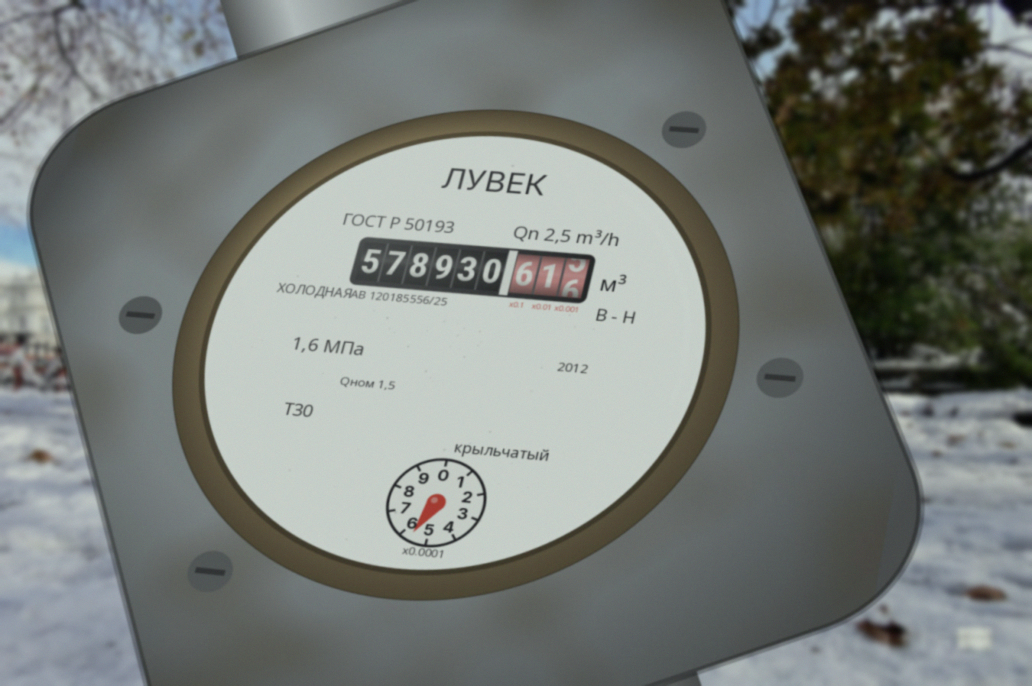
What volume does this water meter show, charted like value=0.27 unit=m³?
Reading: value=578930.6155 unit=m³
